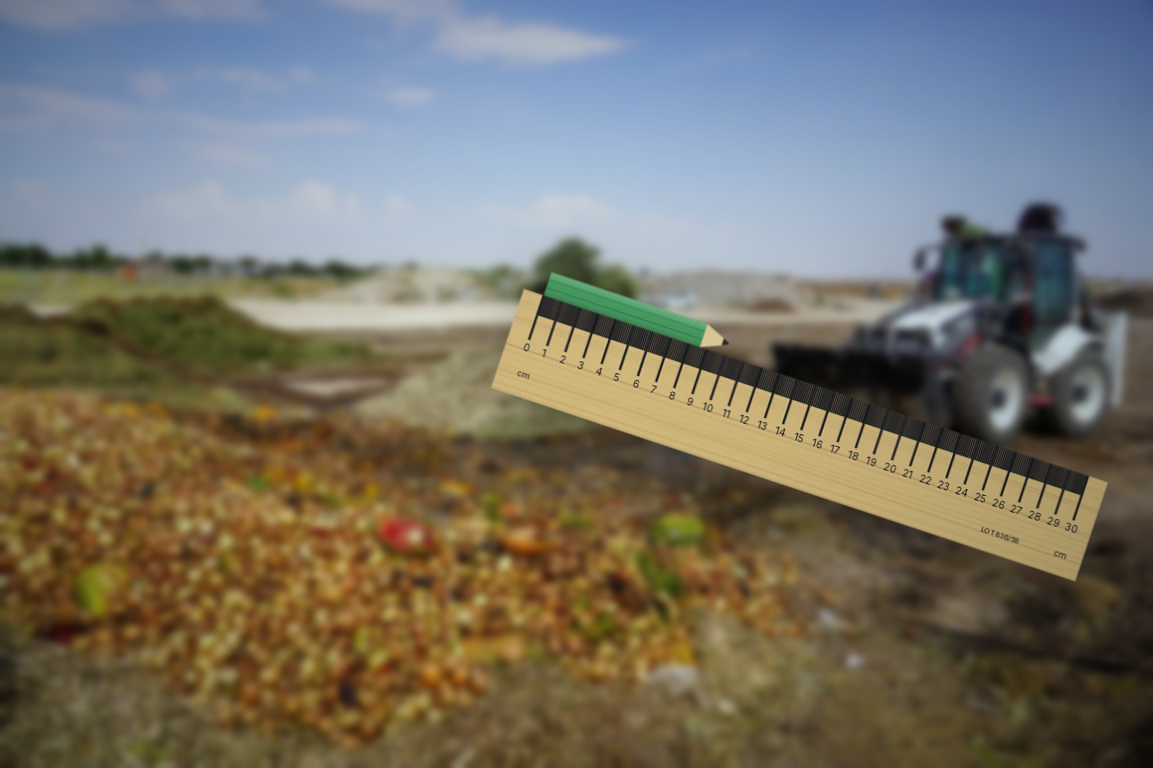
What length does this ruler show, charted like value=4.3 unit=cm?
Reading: value=10 unit=cm
